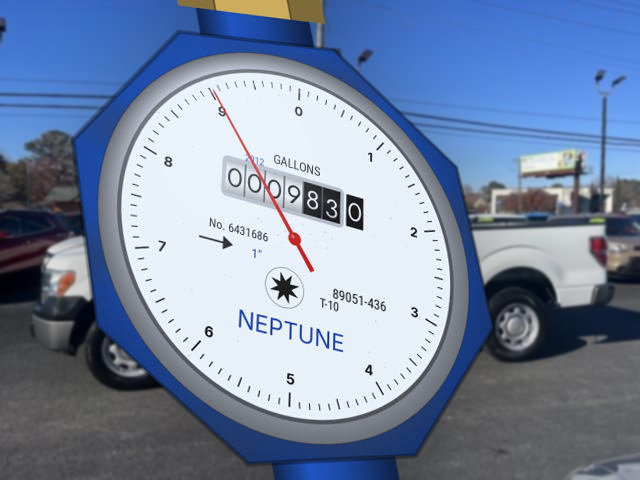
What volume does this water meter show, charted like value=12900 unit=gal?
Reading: value=9829.0 unit=gal
